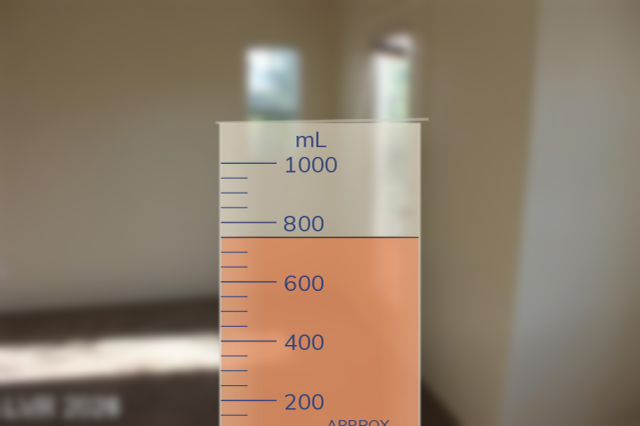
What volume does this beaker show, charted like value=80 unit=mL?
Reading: value=750 unit=mL
